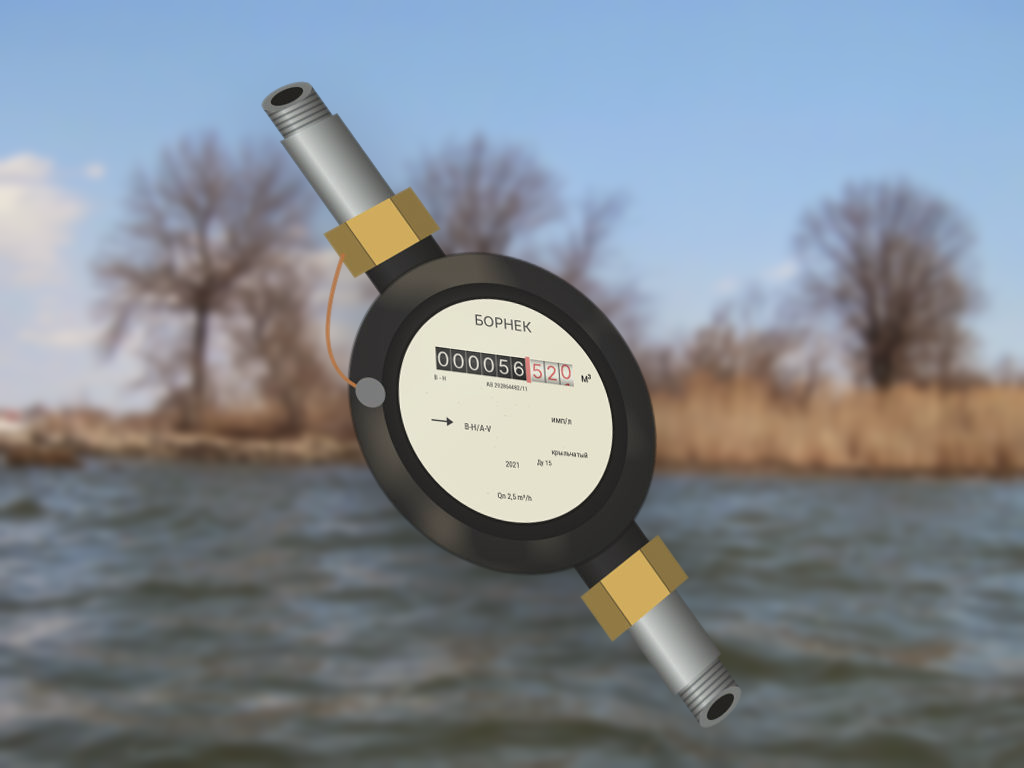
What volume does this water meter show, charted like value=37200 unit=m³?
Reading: value=56.520 unit=m³
